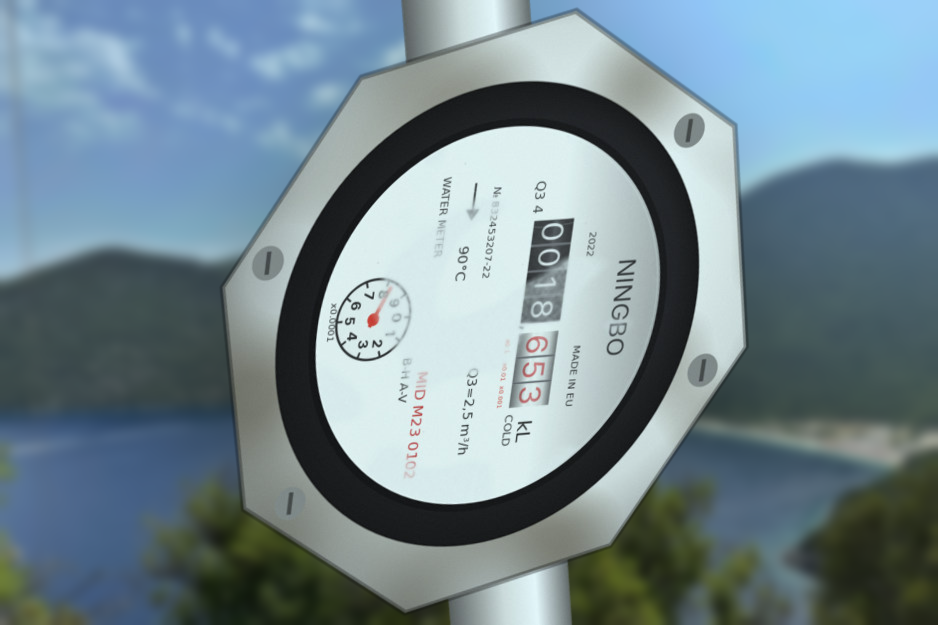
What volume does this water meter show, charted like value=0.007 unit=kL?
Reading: value=18.6538 unit=kL
